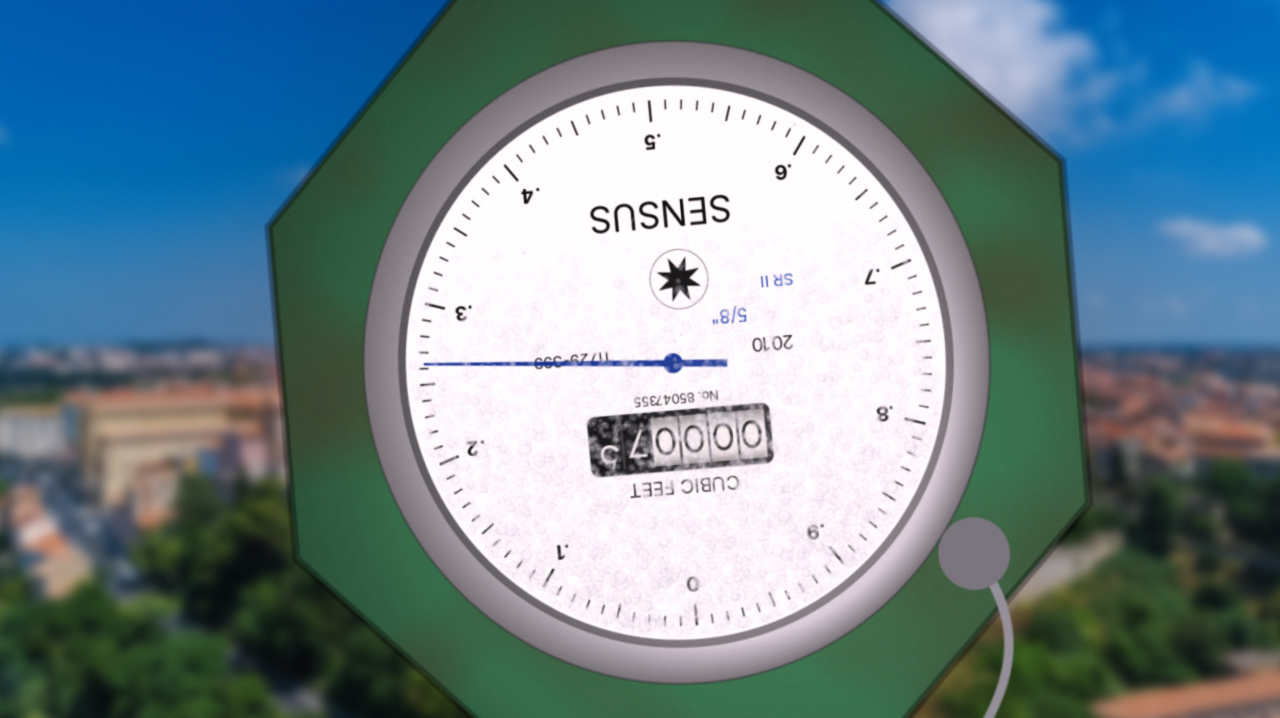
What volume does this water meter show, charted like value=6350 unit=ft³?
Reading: value=75.26 unit=ft³
